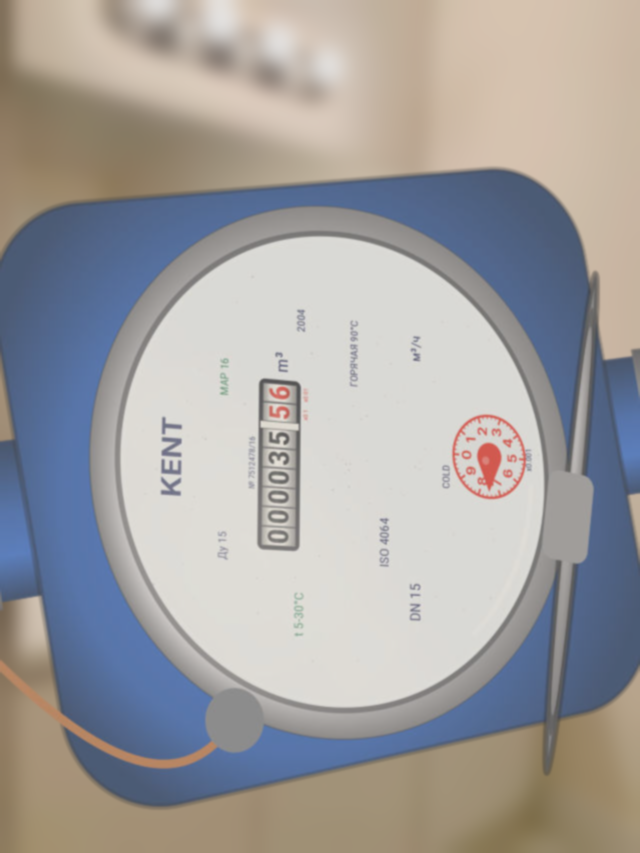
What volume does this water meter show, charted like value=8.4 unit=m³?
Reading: value=35.567 unit=m³
